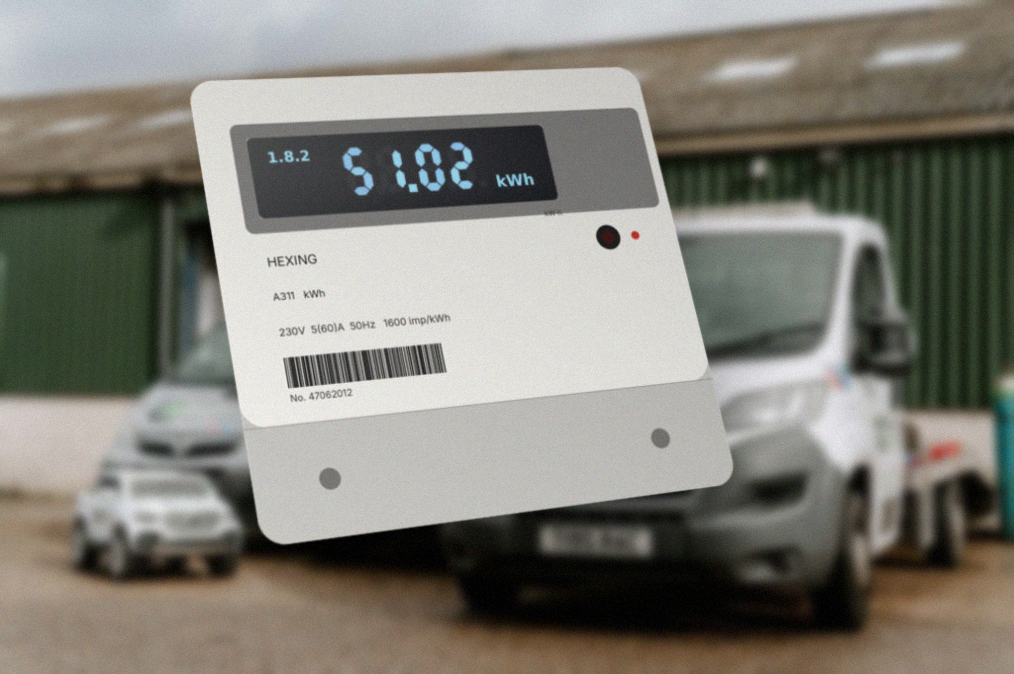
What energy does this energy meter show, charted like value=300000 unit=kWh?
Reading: value=51.02 unit=kWh
